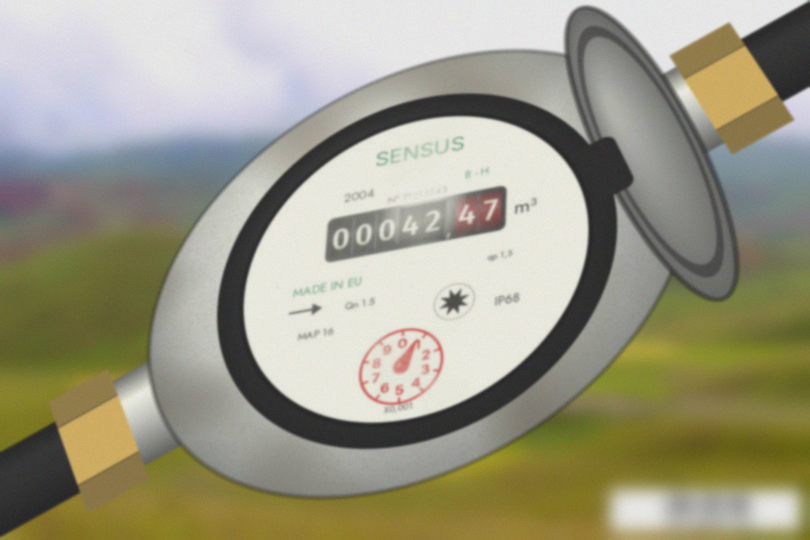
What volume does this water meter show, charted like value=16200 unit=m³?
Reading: value=42.470 unit=m³
